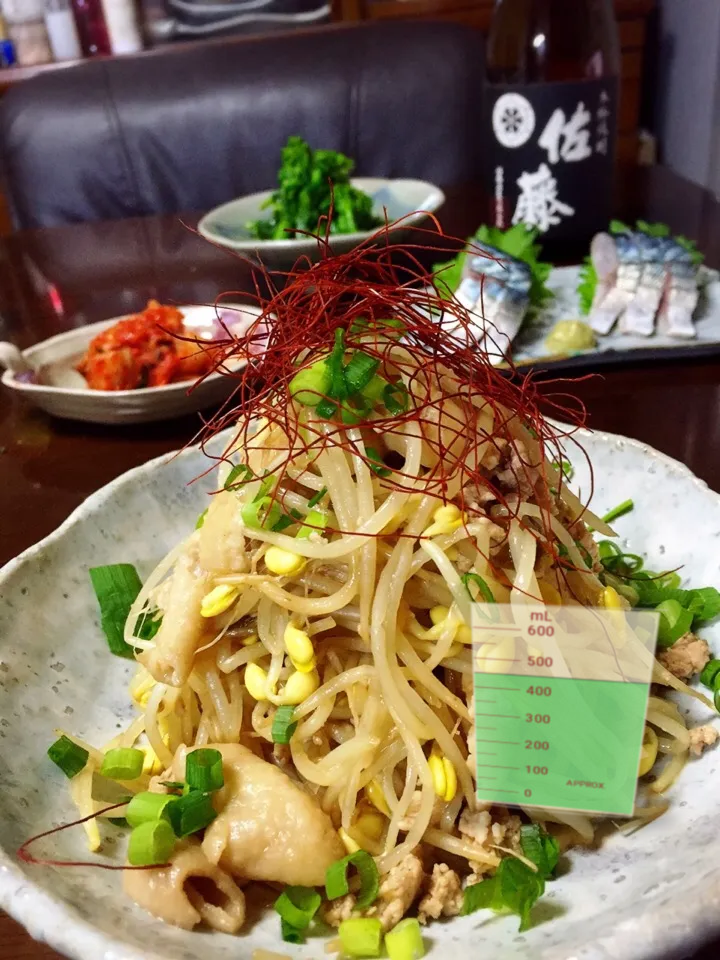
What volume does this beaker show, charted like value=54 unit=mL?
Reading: value=450 unit=mL
